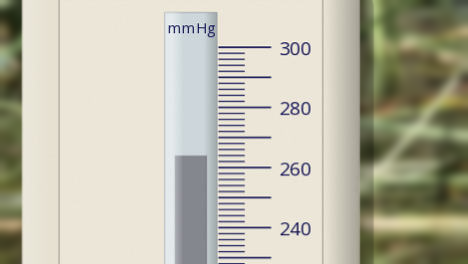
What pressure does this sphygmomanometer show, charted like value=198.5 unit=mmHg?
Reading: value=264 unit=mmHg
